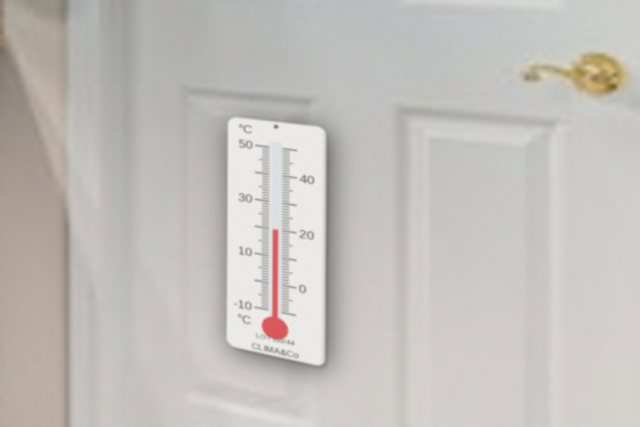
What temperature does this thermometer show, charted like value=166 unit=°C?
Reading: value=20 unit=°C
